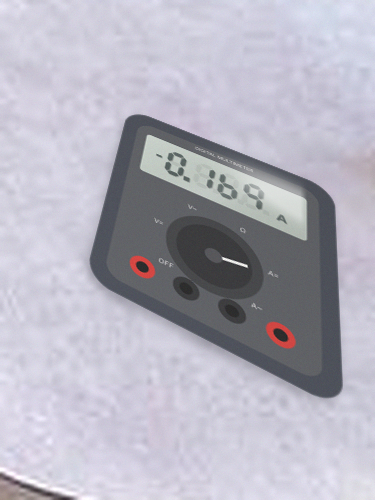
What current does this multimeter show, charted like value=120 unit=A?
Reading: value=-0.169 unit=A
